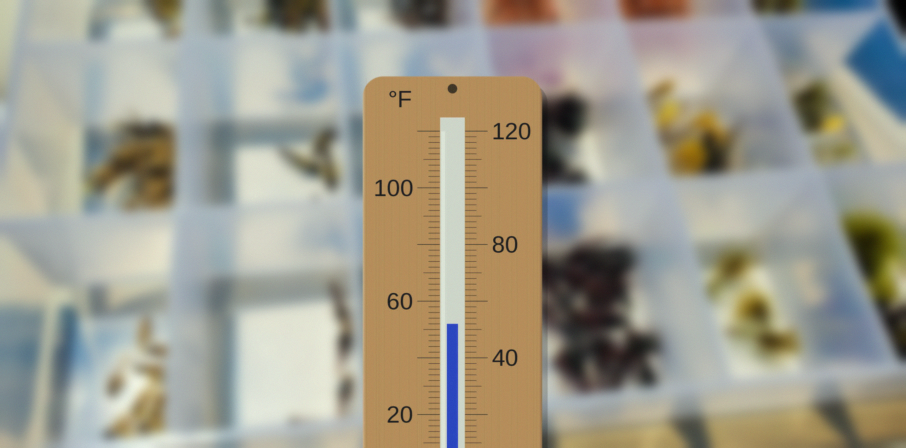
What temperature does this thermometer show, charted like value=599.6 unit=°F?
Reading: value=52 unit=°F
